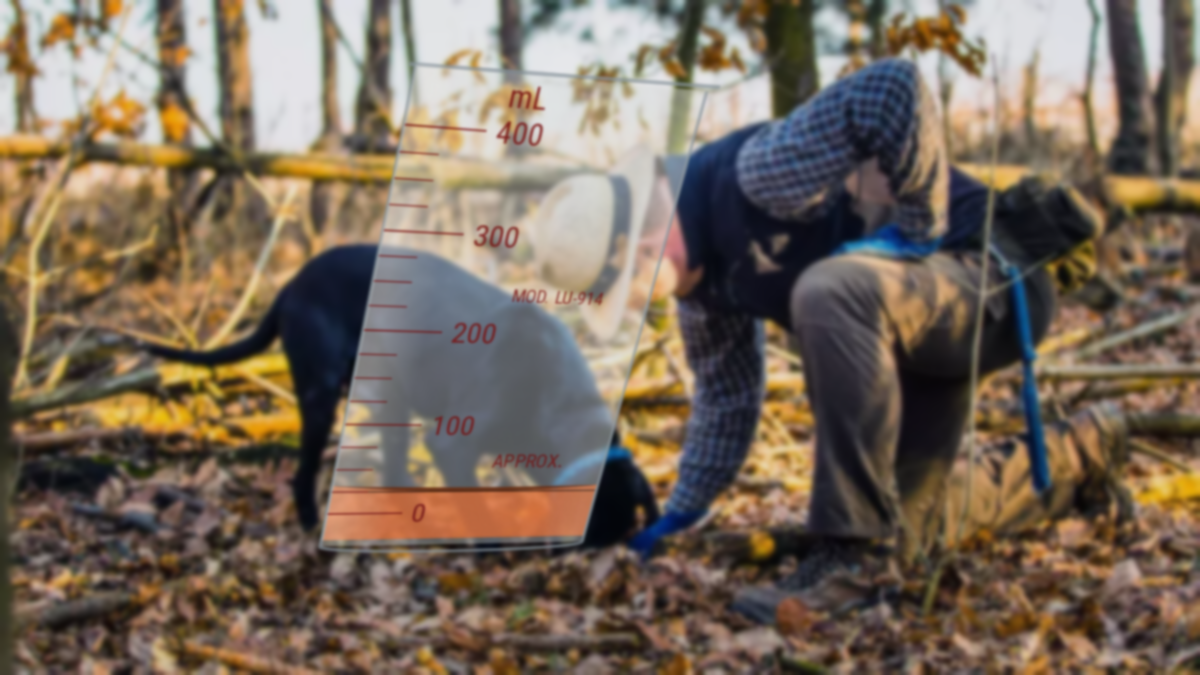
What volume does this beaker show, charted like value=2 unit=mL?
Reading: value=25 unit=mL
